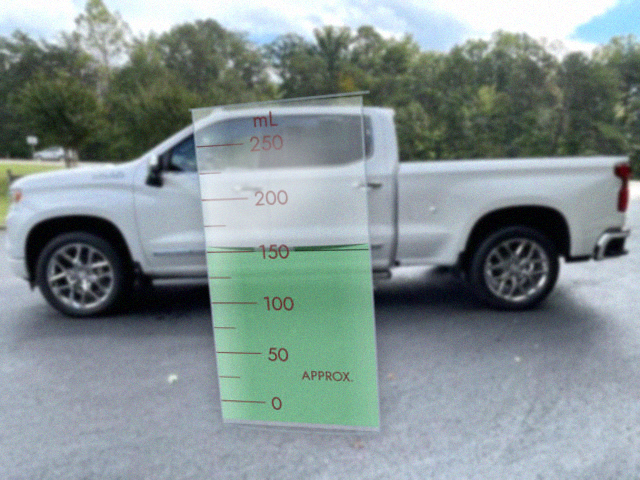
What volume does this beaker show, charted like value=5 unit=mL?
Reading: value=150 unit=mL
